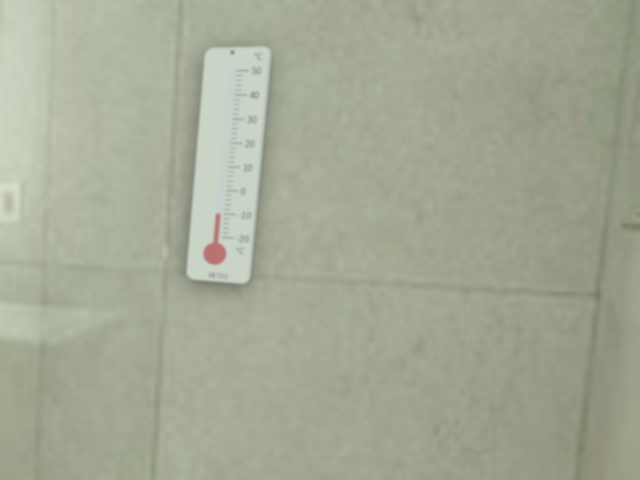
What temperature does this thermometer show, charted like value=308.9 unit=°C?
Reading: value=-10 unit=°C
